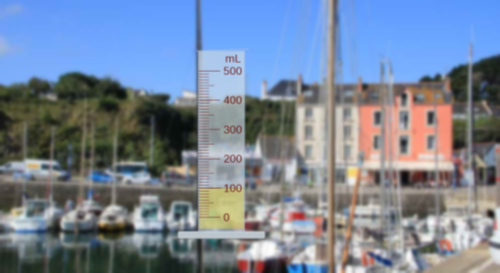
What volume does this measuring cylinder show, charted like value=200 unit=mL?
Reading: value=100 unit=mL
